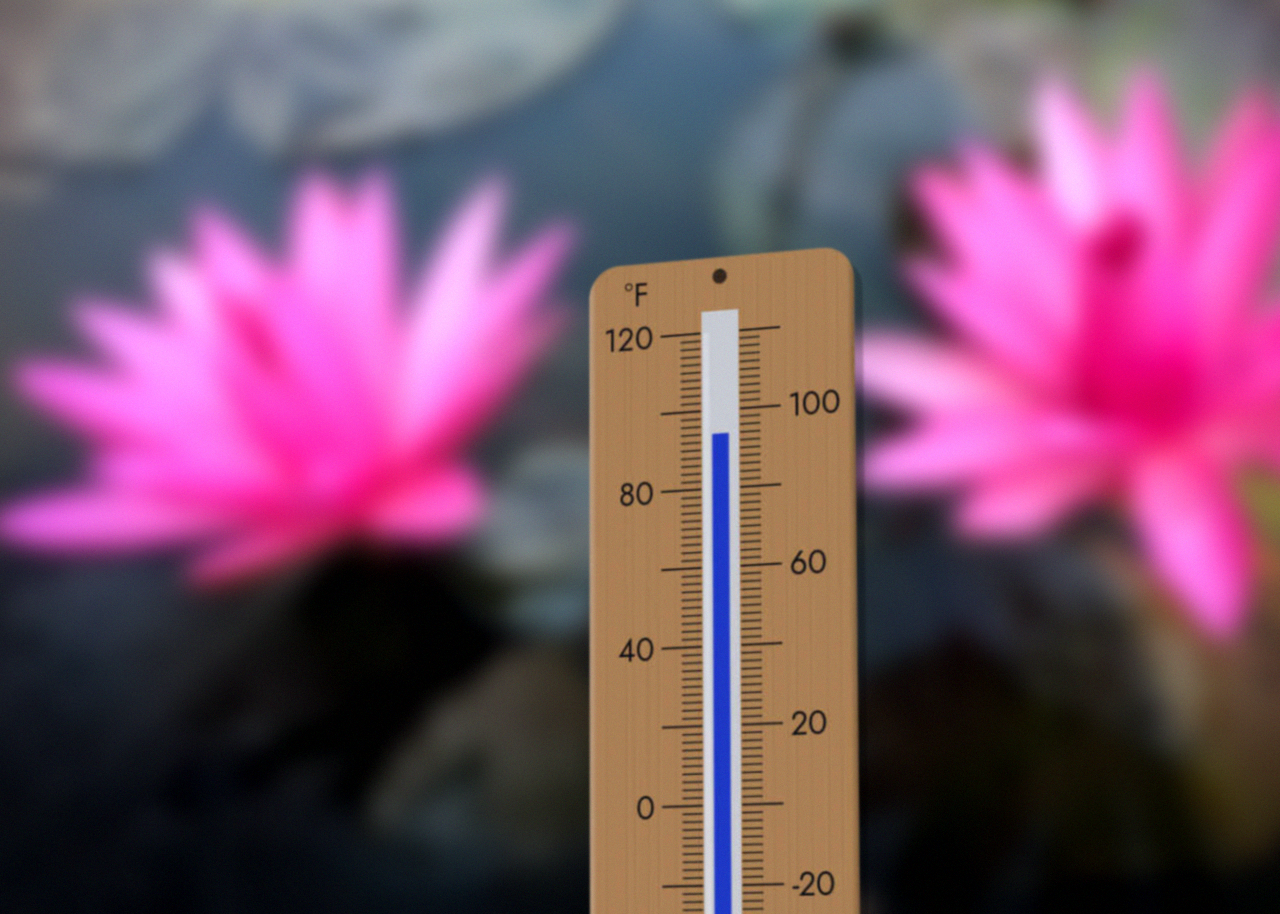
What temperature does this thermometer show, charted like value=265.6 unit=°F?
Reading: value=94 unit=°F
